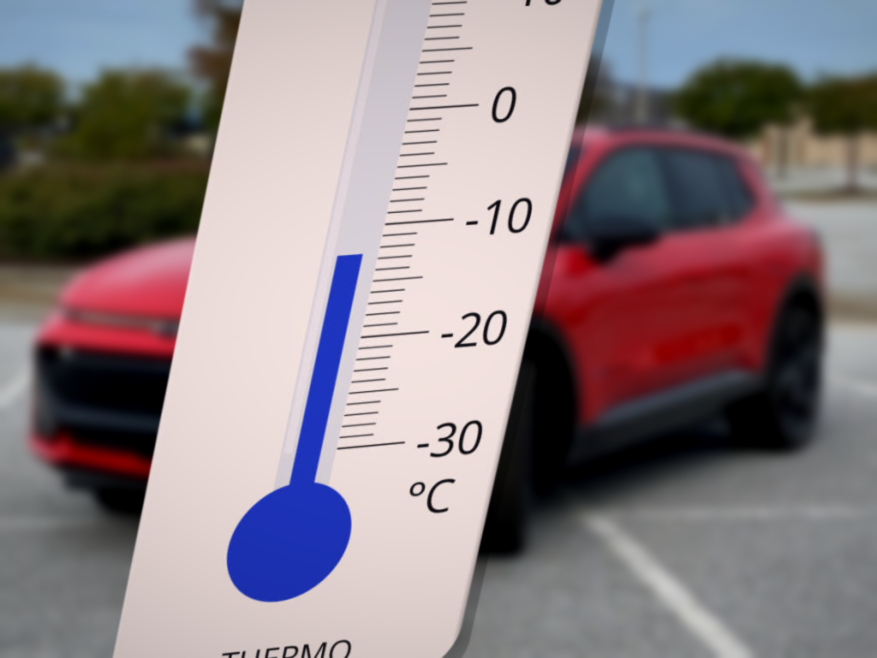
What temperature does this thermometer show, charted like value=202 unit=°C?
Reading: value=-12.5 unit=°C
